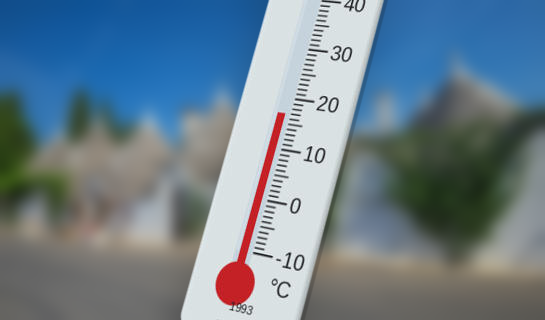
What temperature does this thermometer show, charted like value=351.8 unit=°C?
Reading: value=17 unit=°C
